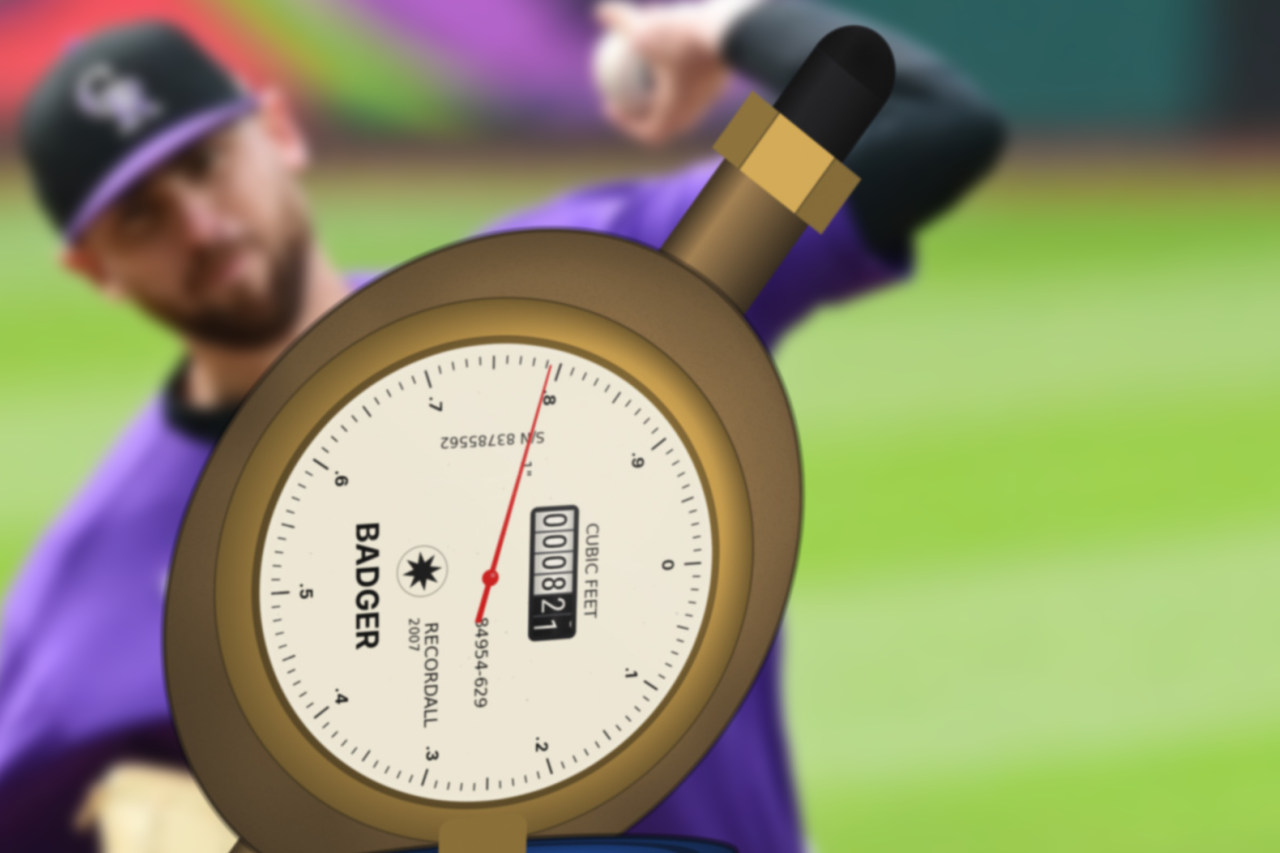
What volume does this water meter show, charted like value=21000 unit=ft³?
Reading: value=820.79 unit=ft³
